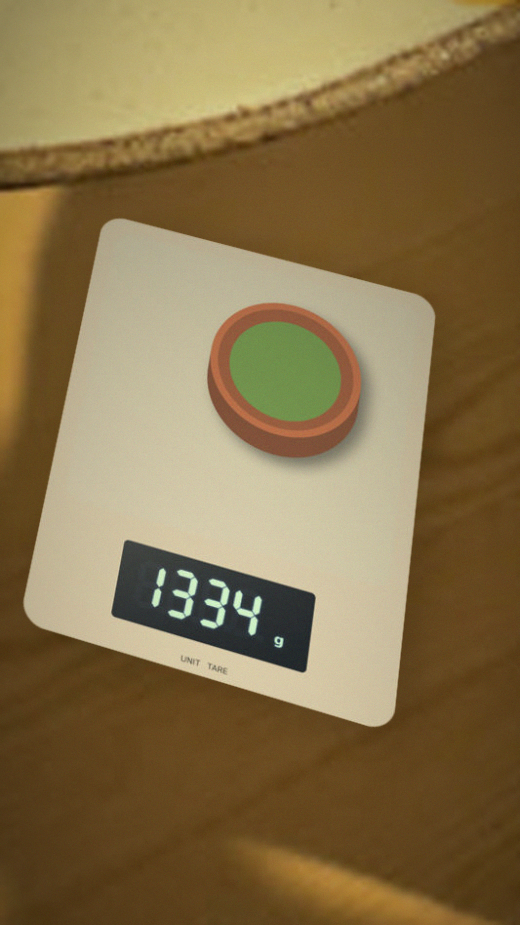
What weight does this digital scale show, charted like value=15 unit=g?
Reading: value=1334 unit=g
